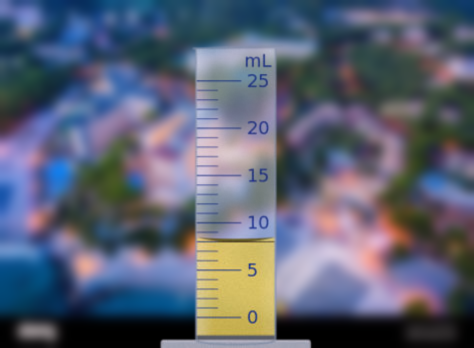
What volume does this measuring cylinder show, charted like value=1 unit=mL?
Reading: value=8 unit=mL
